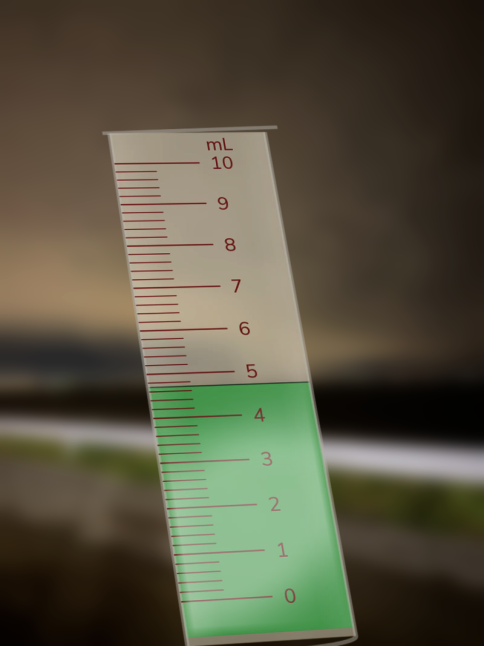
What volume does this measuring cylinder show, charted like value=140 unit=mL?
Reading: value=4.7 unit=mL
